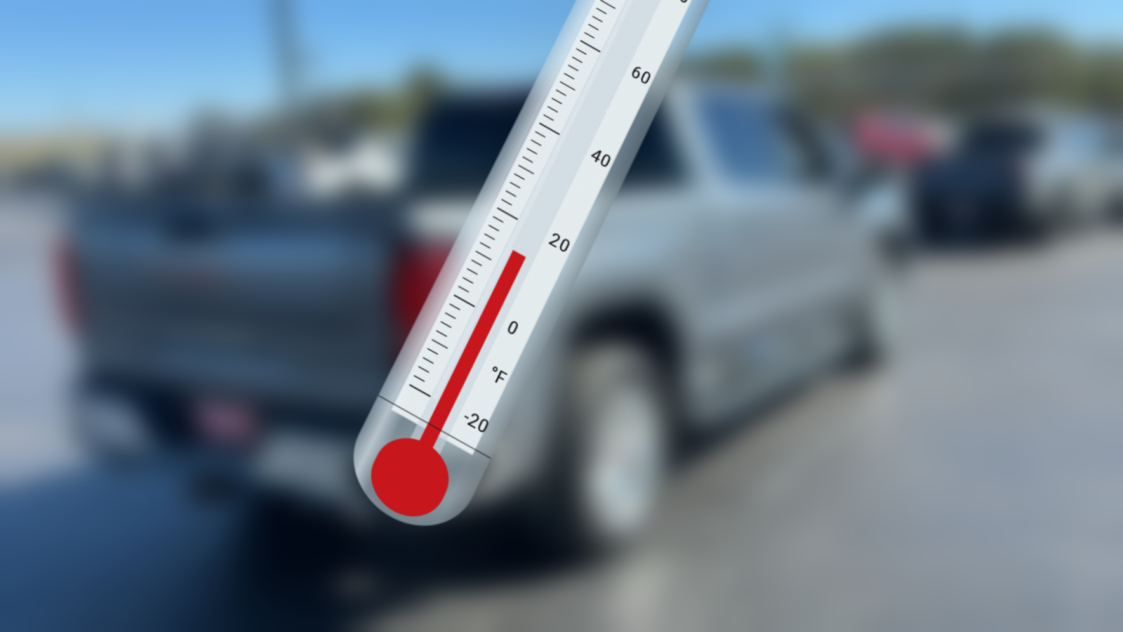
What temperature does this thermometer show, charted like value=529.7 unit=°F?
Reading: value=14 unit=°F
